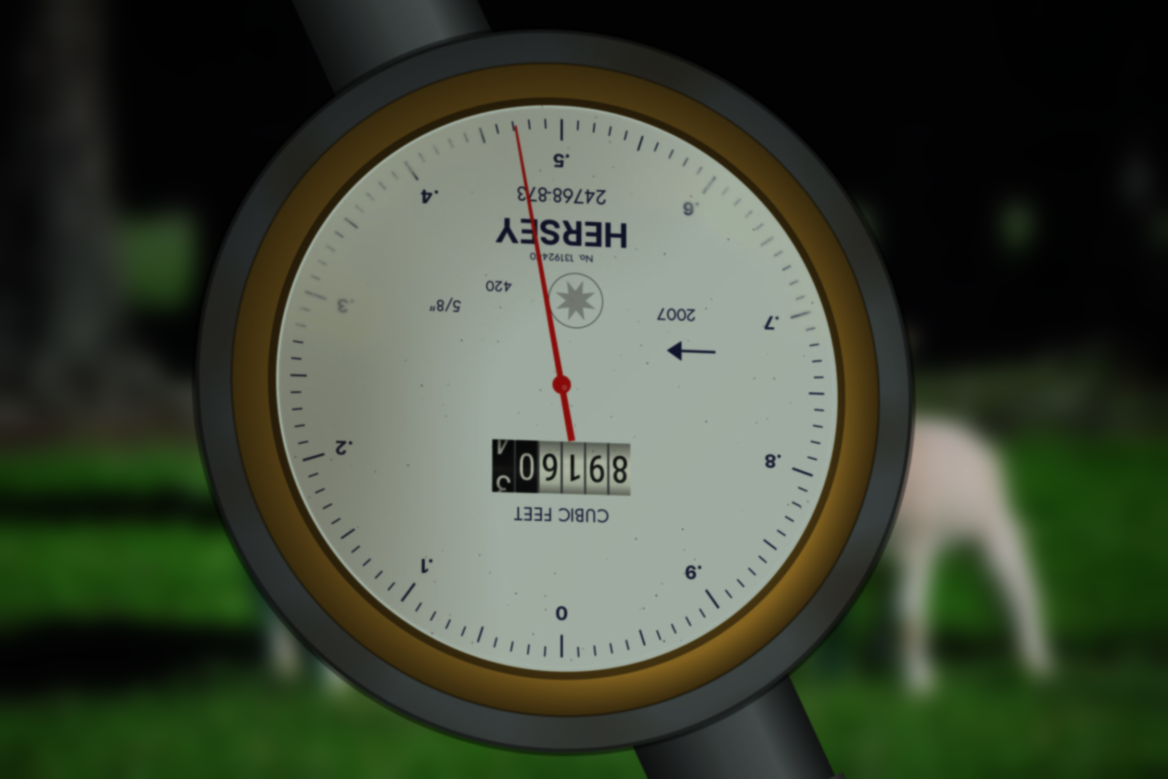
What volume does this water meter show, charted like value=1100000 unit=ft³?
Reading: value=891603.47 unit=ft³
